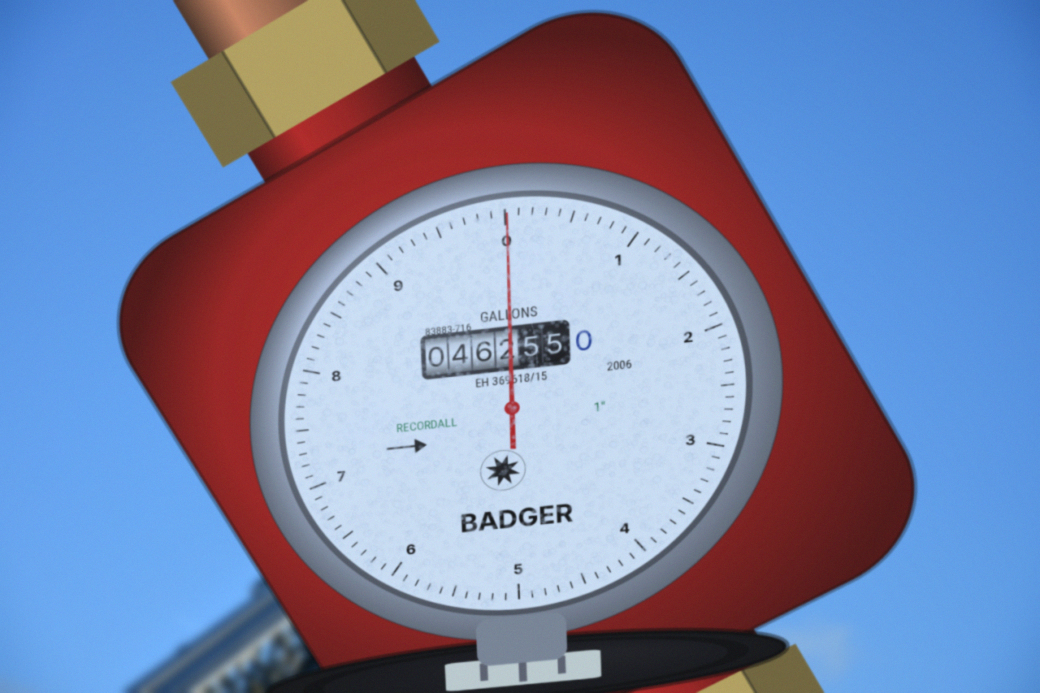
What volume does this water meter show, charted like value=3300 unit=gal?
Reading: value=462550.0 unit=gal
